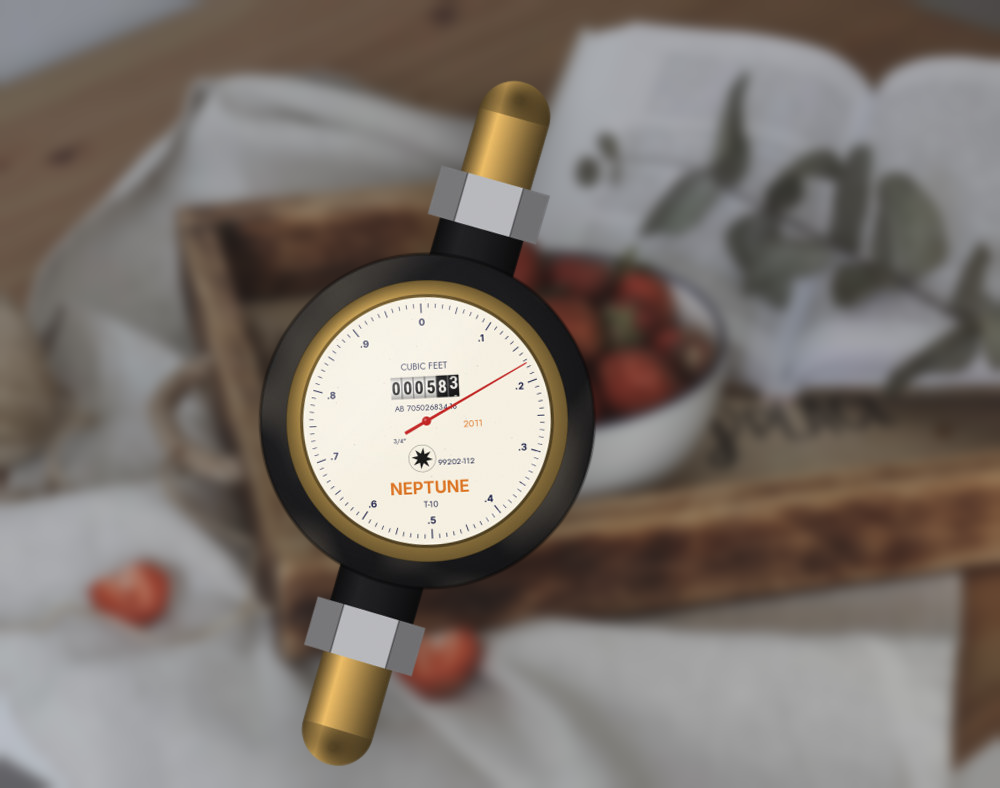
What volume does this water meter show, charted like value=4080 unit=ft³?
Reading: value=583.17 unit=ft³
